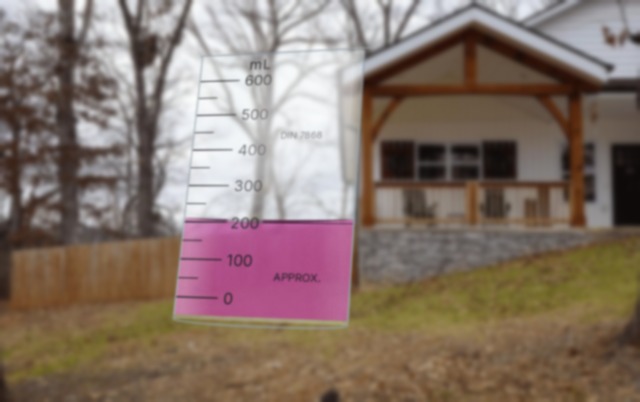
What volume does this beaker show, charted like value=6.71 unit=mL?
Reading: value=200 unit=mL
